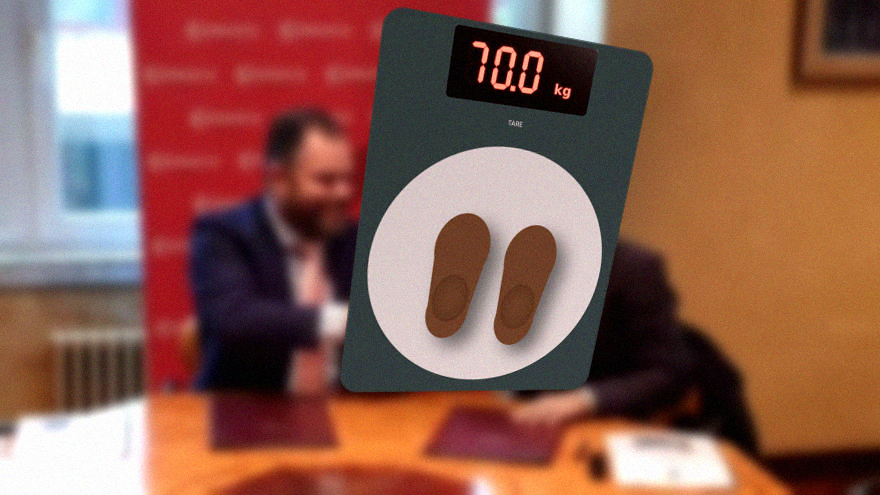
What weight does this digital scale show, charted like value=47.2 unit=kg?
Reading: value=70.0 unit=kg
